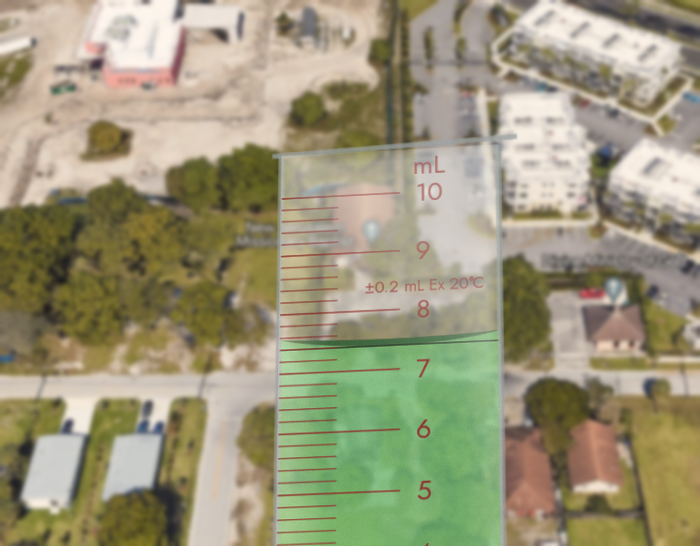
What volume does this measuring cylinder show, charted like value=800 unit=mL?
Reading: value=7.4 unit=mL
